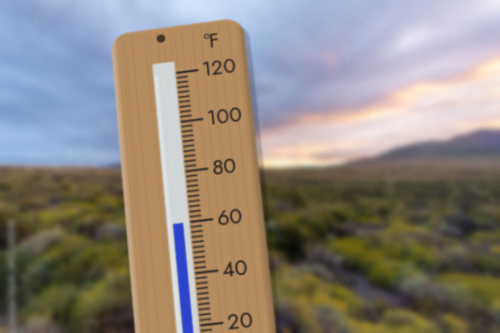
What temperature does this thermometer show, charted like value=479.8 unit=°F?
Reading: value=60 unit=°F
